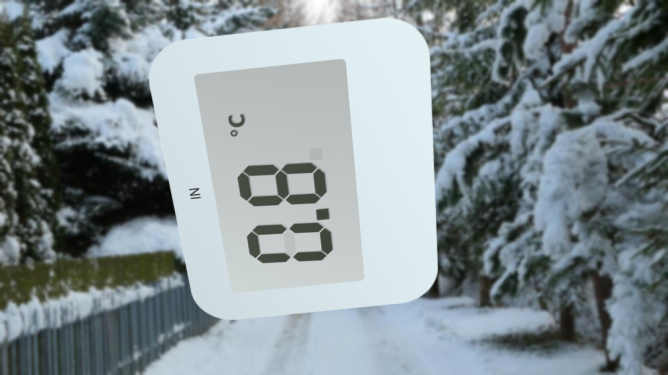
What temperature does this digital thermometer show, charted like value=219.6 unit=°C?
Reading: value=0.8 unit=°C
